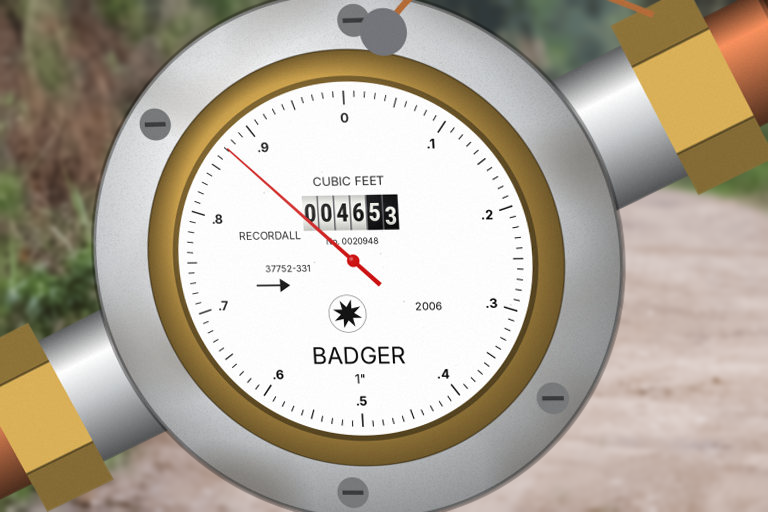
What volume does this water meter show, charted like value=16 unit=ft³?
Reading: value=4652.87 unit=ft³
